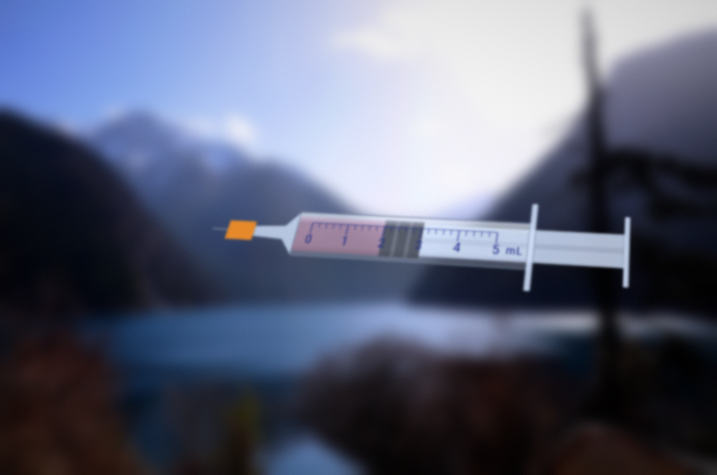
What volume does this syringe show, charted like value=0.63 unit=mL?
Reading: value=2 unit=mL
